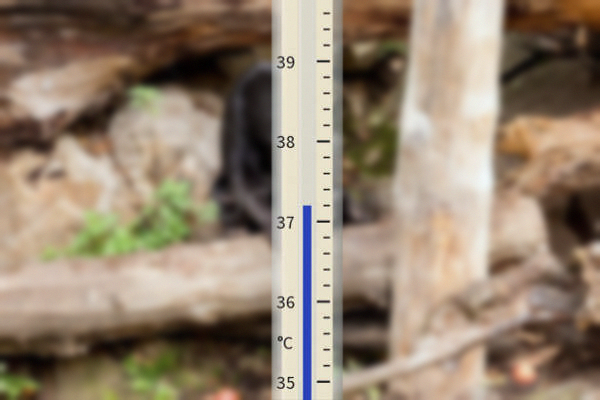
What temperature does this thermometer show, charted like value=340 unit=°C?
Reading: value=37.2 unit=°C
